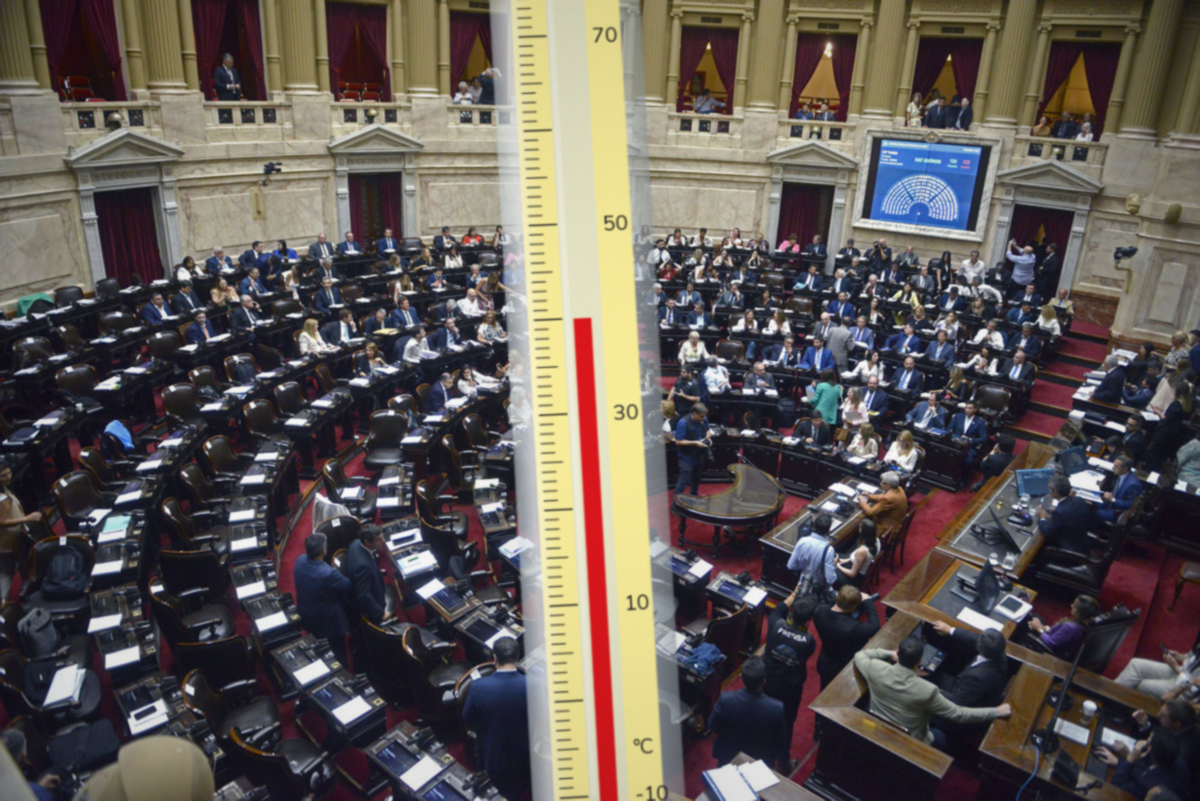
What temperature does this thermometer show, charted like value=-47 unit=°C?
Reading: value=40 unit=°C
